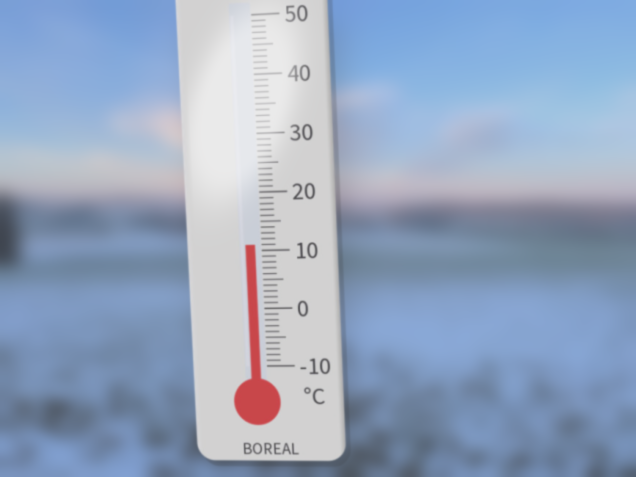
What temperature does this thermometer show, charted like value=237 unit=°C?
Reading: value=11 unit=°C
